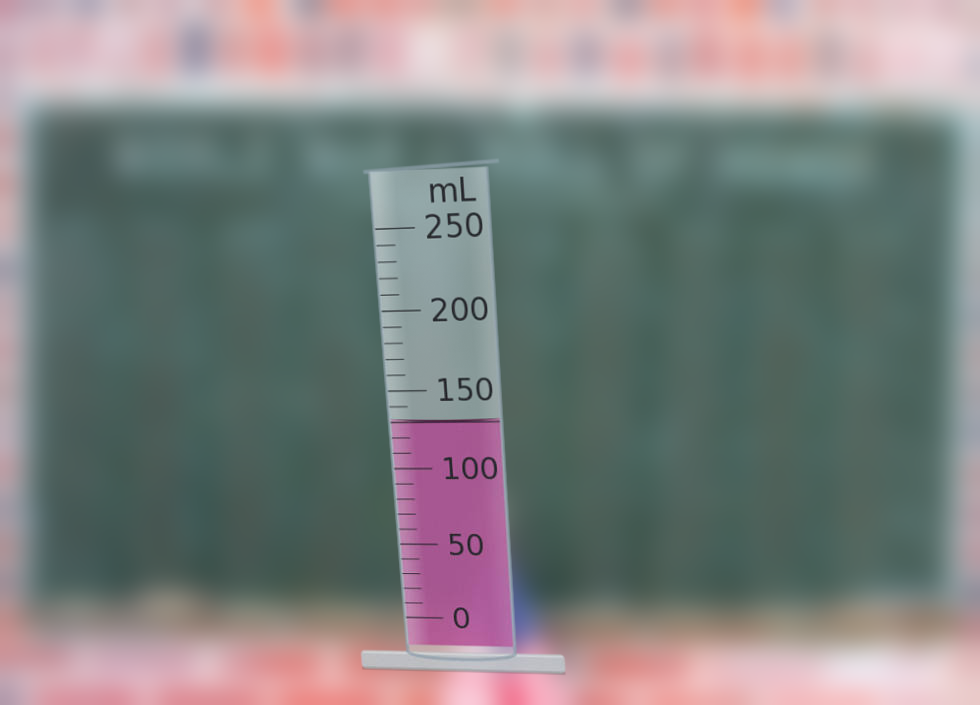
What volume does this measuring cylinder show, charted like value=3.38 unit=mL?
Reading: value=130 unit=mL
